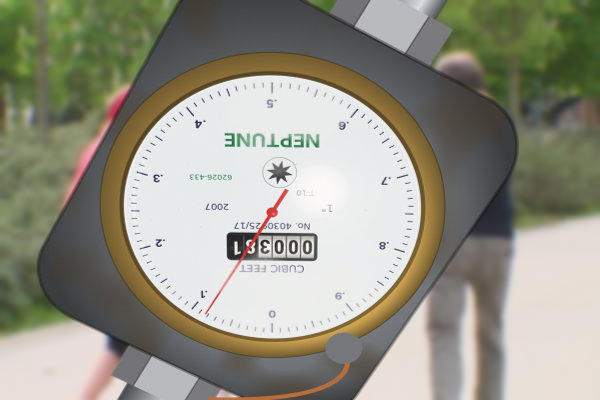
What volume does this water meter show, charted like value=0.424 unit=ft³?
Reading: value=381.08 unit=ft³
